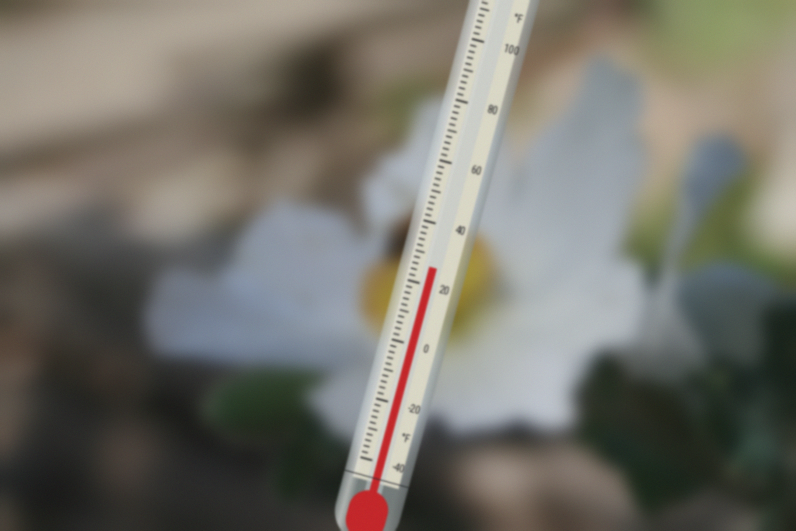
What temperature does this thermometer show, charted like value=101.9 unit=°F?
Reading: value=26 unit=°F
